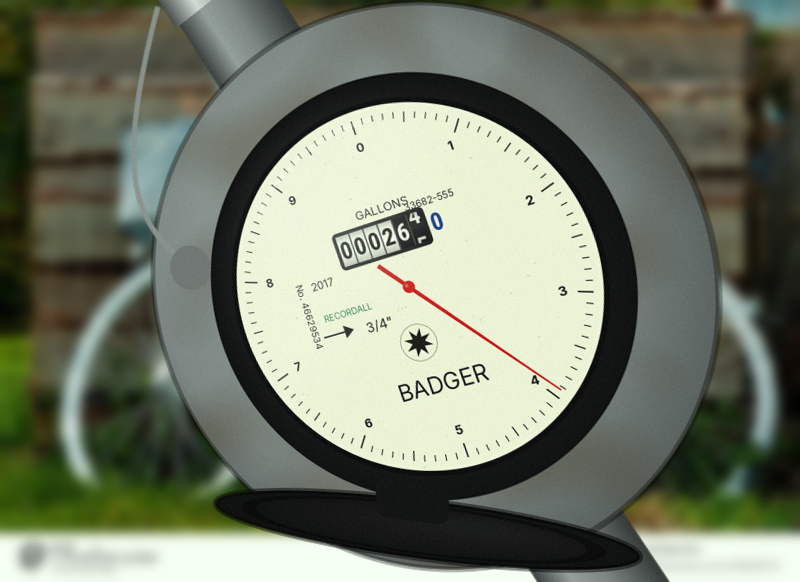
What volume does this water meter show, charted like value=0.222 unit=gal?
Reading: value=2643.9 unit=gal
